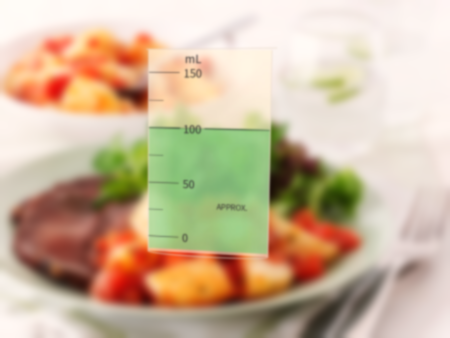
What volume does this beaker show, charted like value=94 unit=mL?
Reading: value=100 unit=mL
